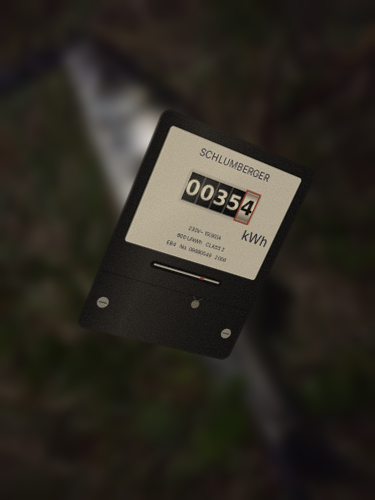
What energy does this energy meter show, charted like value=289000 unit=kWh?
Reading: value=35.4 unit=kWh
